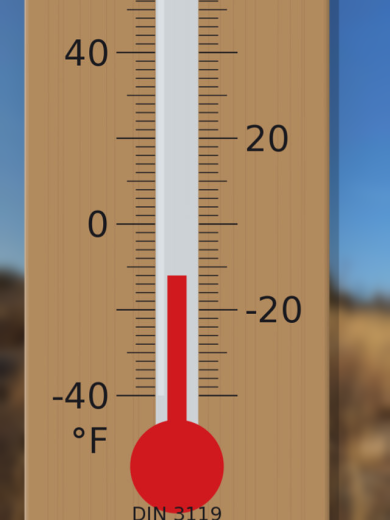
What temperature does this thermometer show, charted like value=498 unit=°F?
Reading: value=-12 unit=°F
